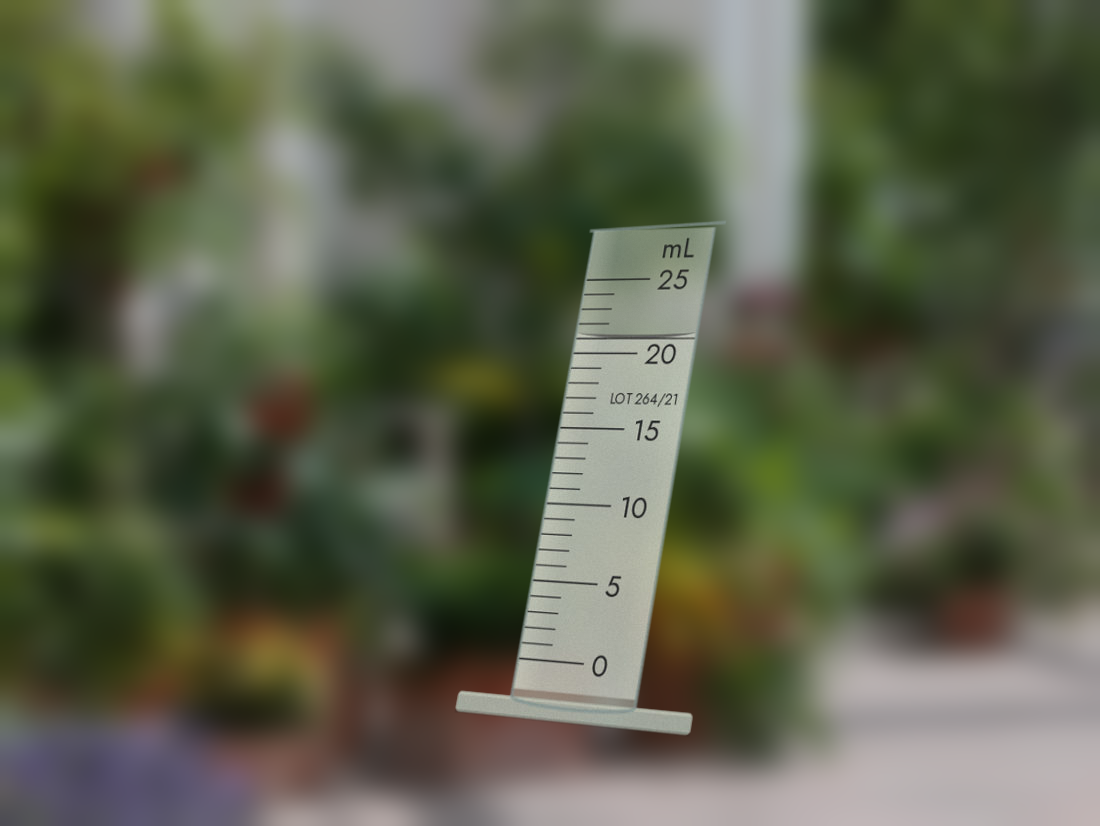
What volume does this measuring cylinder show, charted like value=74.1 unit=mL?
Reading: value=21 unit=mL
